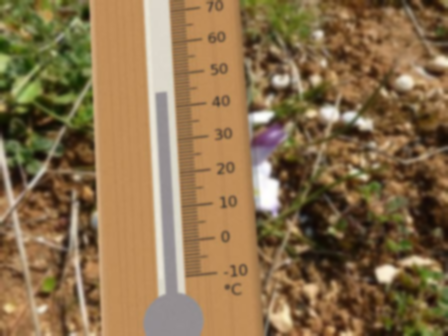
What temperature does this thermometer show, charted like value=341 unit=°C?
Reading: value=45 unit=°C
